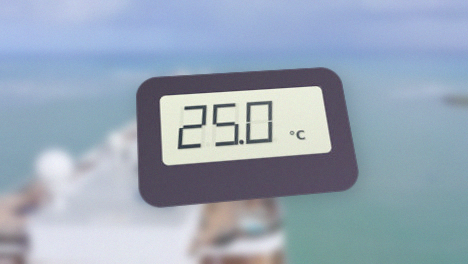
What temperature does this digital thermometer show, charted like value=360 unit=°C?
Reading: value=25.0 unit=°C
